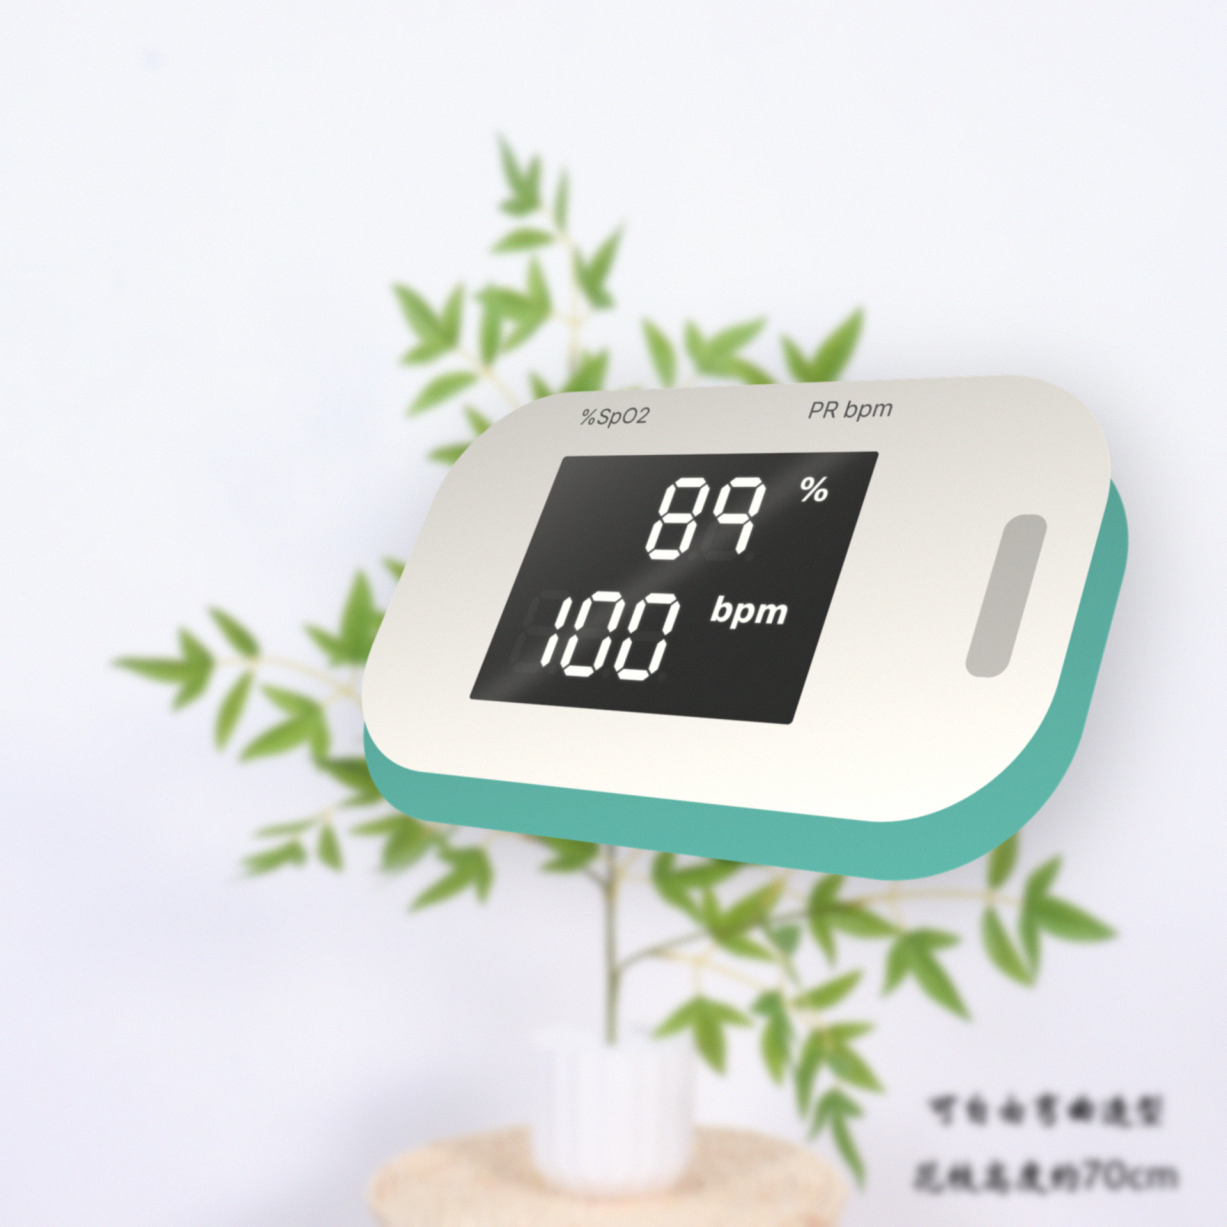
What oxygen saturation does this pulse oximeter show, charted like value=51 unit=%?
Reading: value=89 unit=%
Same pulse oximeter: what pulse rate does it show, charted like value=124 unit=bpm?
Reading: value=100 unit=bpm
